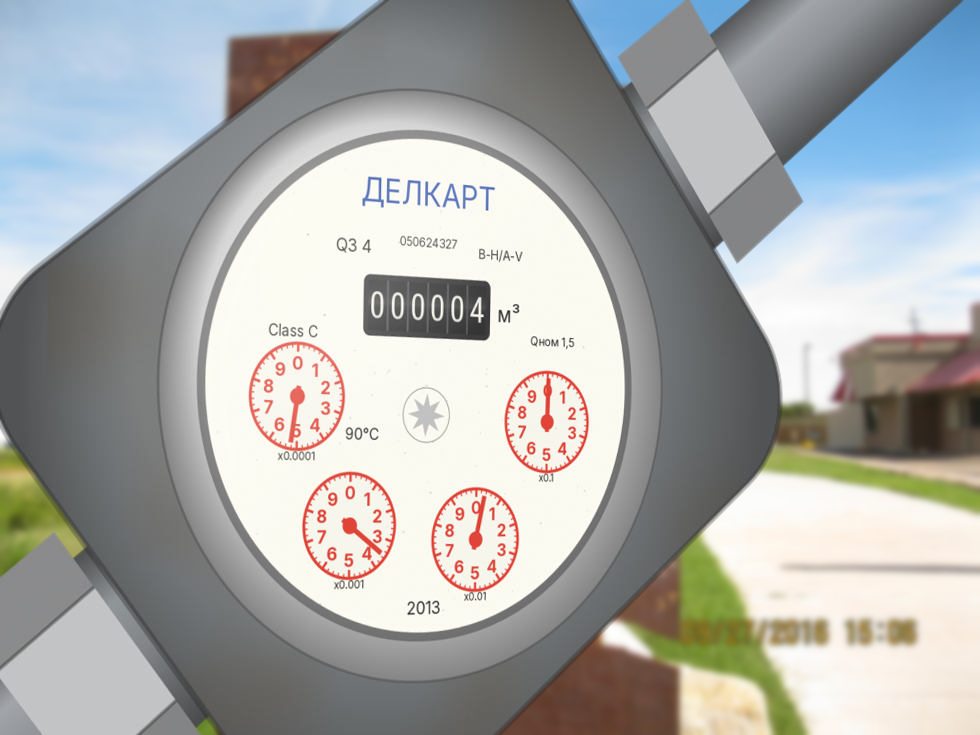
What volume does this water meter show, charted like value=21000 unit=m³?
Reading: value=4.0035 unit=m³
